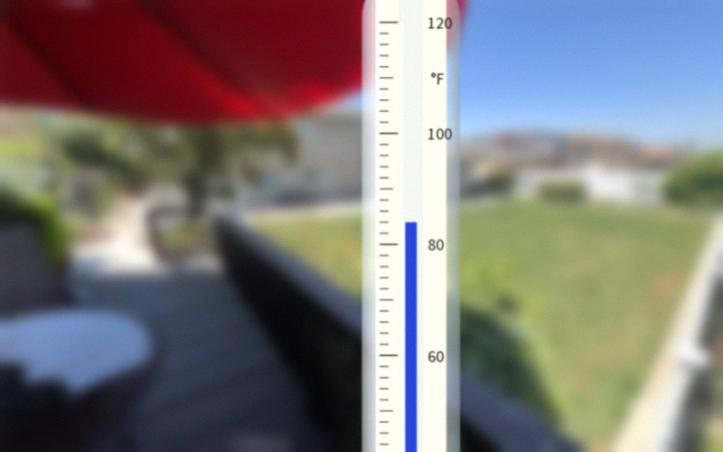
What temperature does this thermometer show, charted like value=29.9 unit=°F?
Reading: value=84 unit=°F
